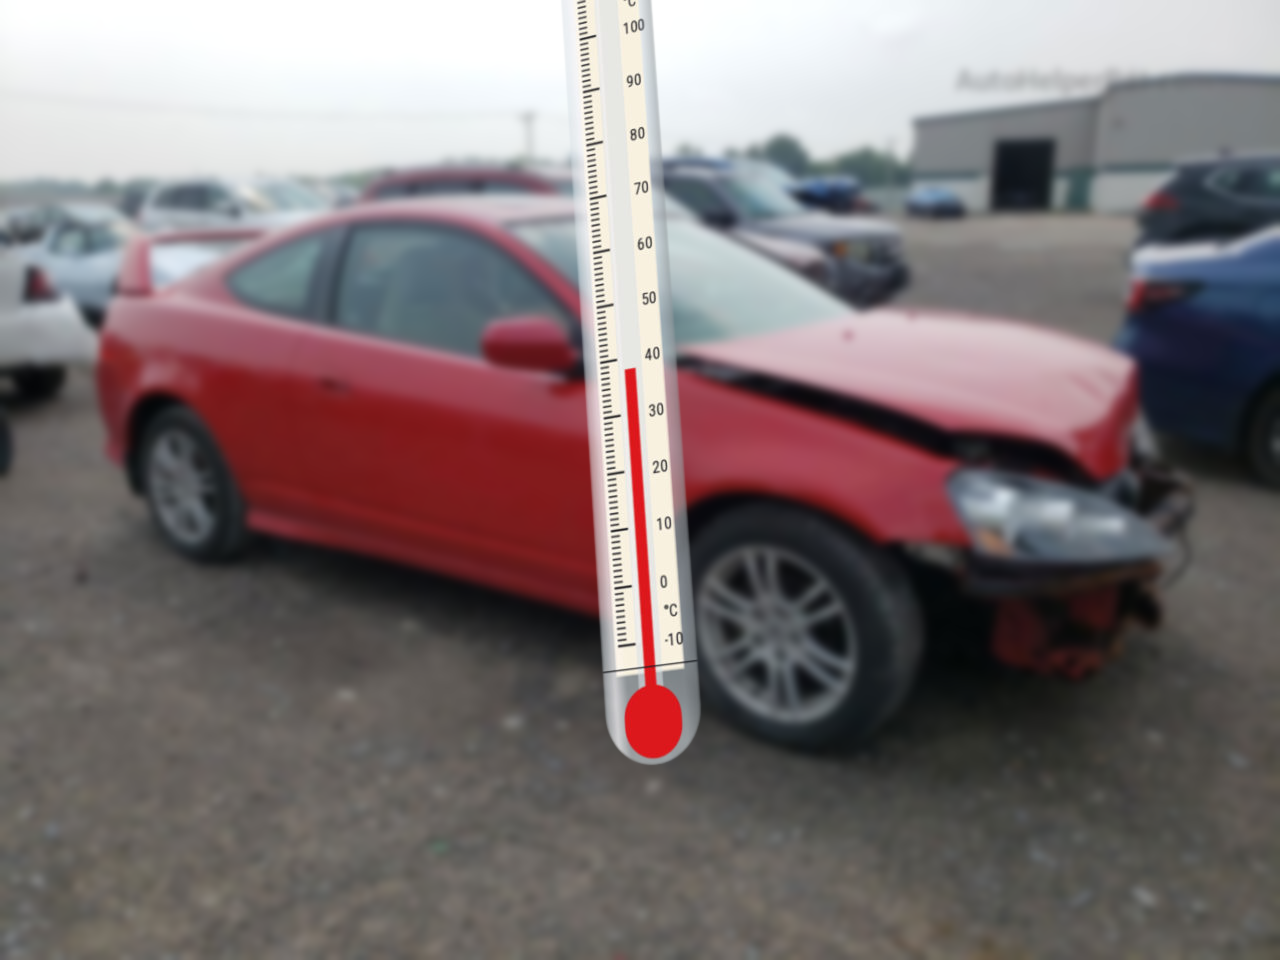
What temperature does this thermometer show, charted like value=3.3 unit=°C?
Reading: value=38 unit=°C
